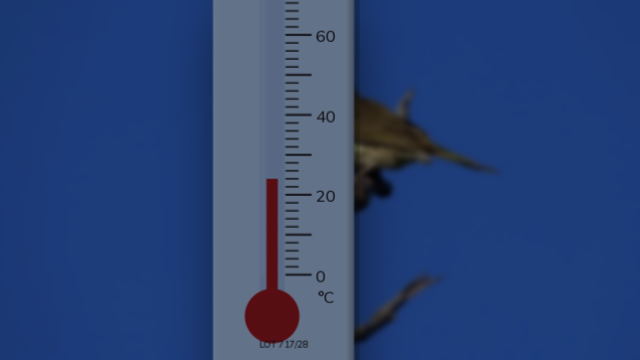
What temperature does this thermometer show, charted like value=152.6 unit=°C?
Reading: value=24 unit=°C
